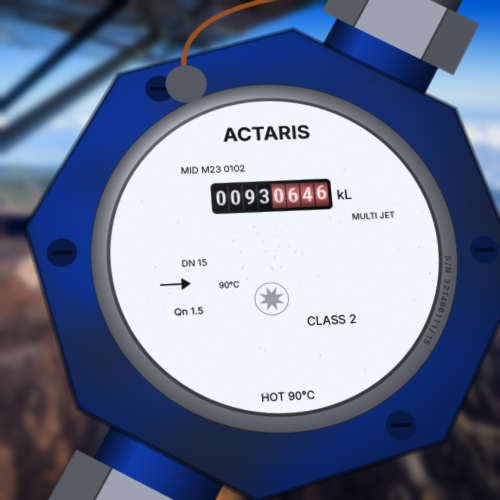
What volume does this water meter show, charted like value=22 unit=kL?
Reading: value=93.0646 unit=kL
